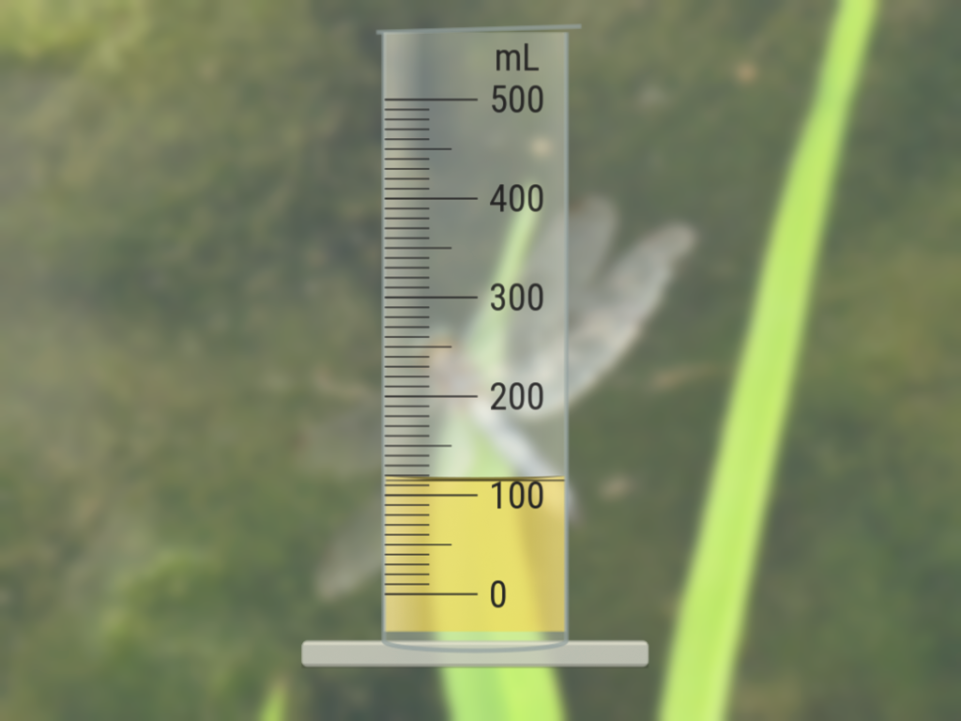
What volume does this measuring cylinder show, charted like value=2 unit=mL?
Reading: value=115 unit=mL
